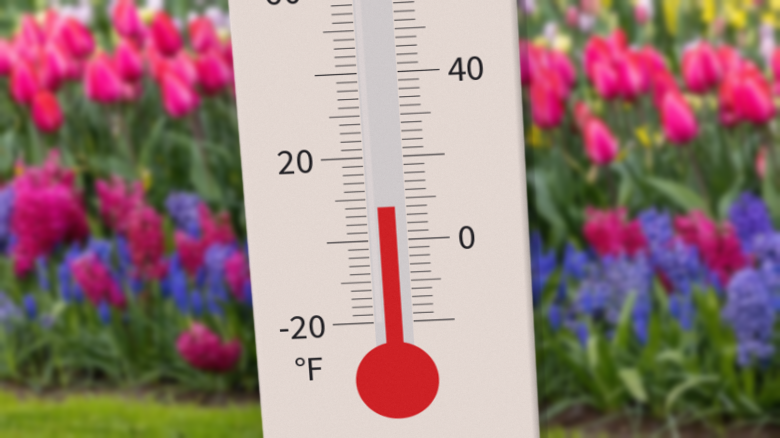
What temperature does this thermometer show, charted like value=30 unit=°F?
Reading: value=8 unit=°F
